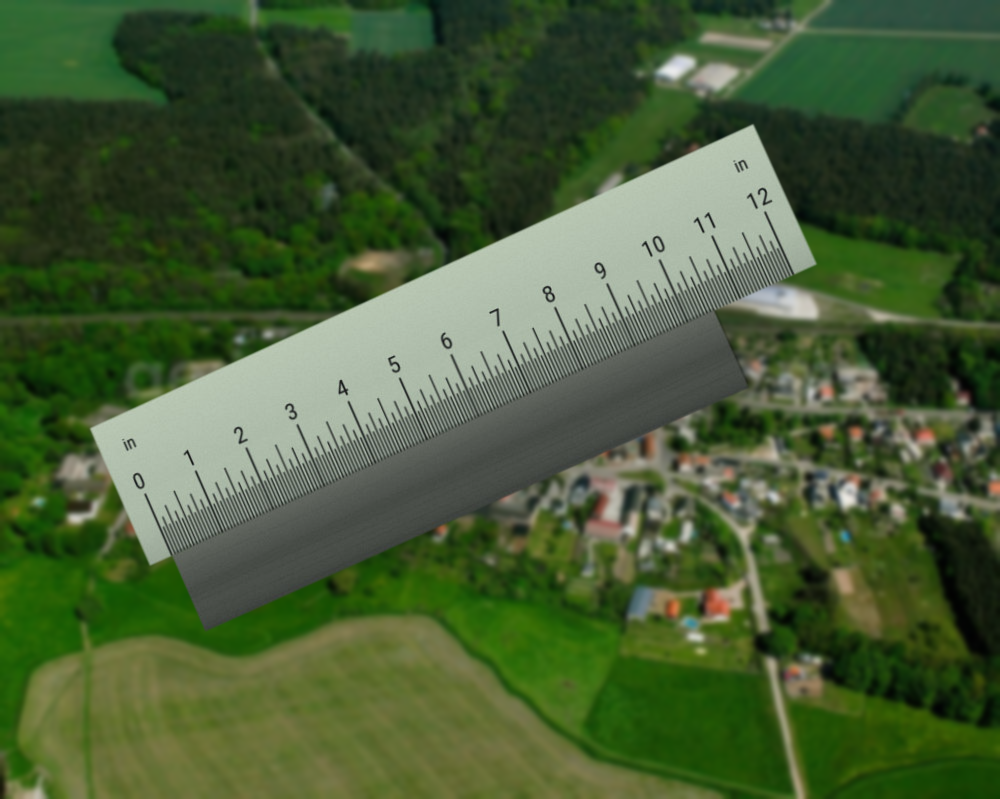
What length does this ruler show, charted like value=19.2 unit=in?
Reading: value=10.5 unit=in
